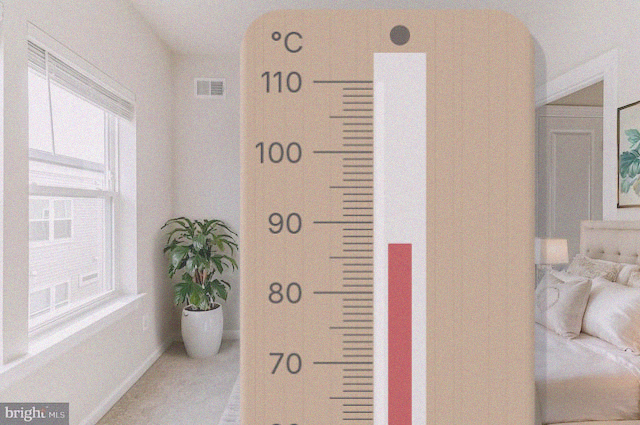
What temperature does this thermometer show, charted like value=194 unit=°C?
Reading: value=87 unit=°C
